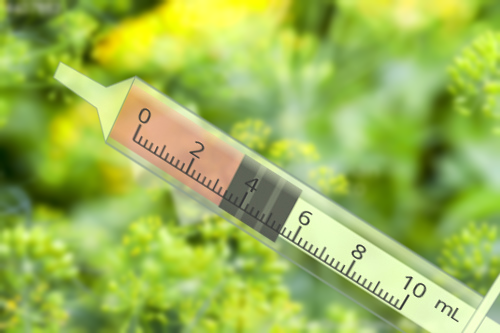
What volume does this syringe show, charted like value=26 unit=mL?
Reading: value=3.4 unit=mL
